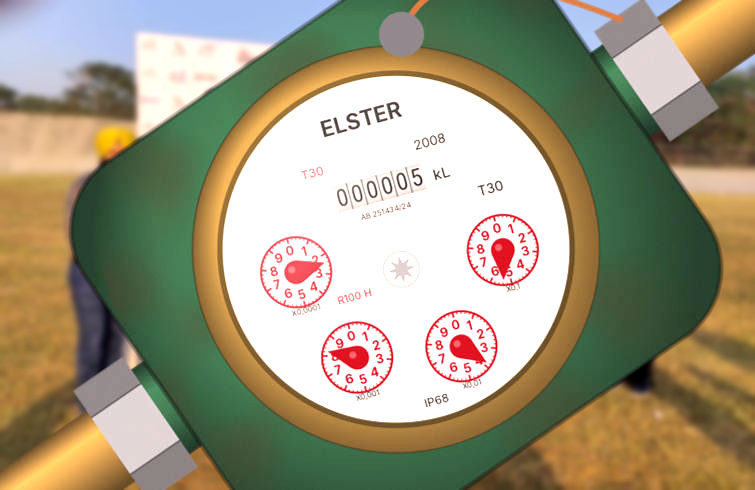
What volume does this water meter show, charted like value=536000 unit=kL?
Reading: value=5.5382 unit=kL
